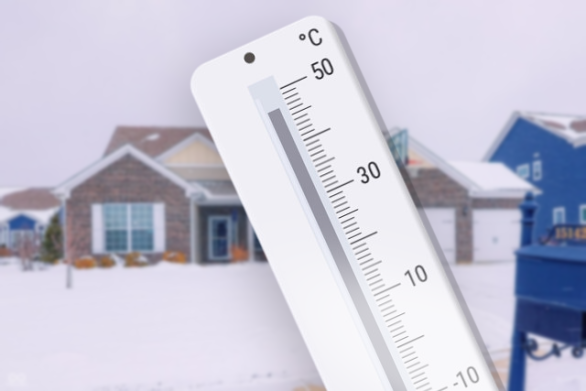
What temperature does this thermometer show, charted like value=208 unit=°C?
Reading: value=47 unit=°C
